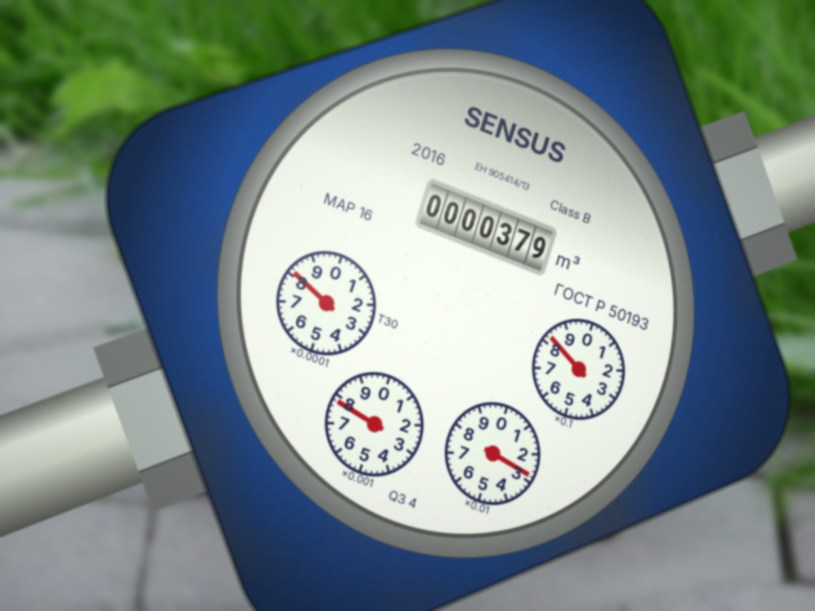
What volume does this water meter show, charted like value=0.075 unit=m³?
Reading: value=379.8278 unit=m³
